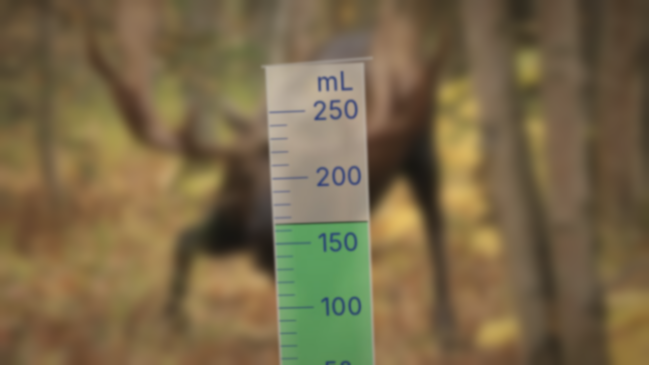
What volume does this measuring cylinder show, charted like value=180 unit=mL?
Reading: value=165 unit=mL
